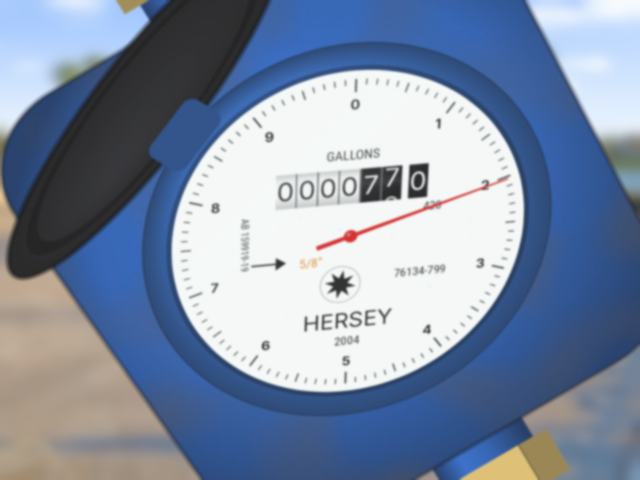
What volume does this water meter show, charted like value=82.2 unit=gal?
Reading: value=772.0 unit=gal
